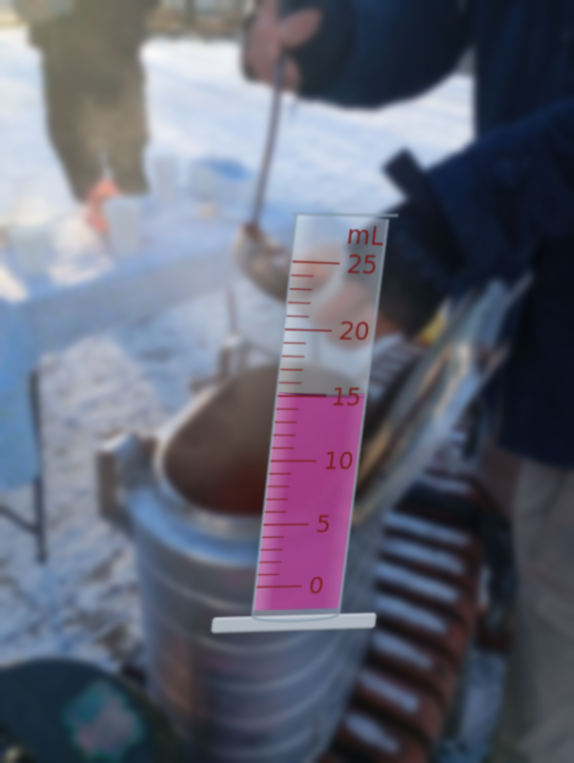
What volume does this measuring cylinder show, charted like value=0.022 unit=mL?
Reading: value=15 unit=mL
